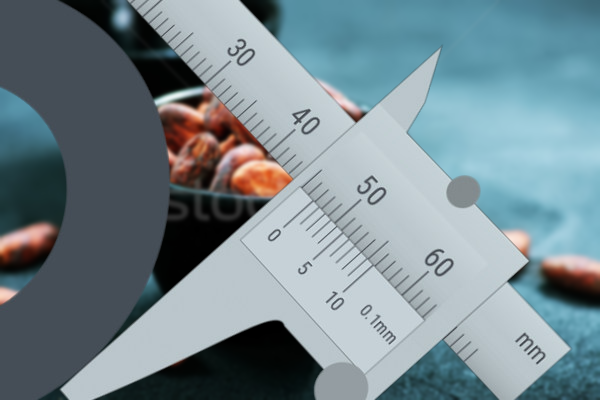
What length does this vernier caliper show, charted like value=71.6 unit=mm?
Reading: value=46.8 unit=mm
